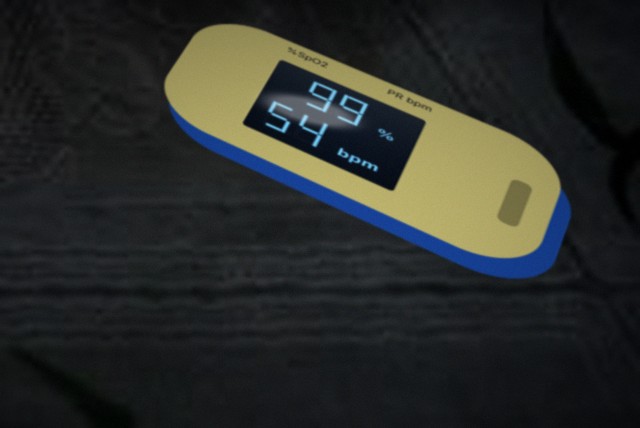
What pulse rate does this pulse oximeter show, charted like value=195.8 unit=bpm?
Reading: value=54 unit=bpm
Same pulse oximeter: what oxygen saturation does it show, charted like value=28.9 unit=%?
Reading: value=99 unit=%
